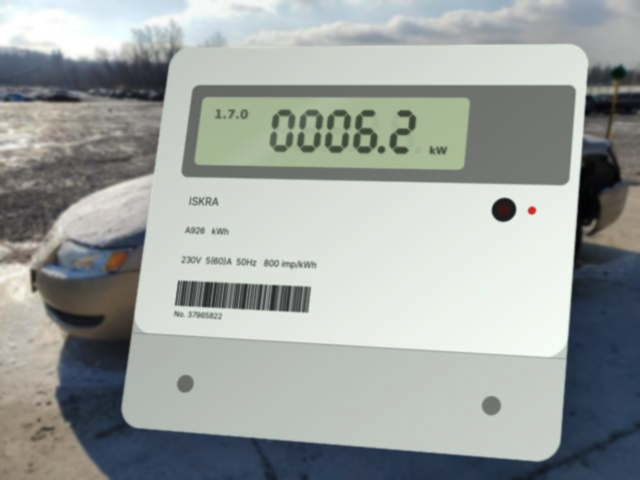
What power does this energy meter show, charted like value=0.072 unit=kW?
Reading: value=6.2 unit=kW
